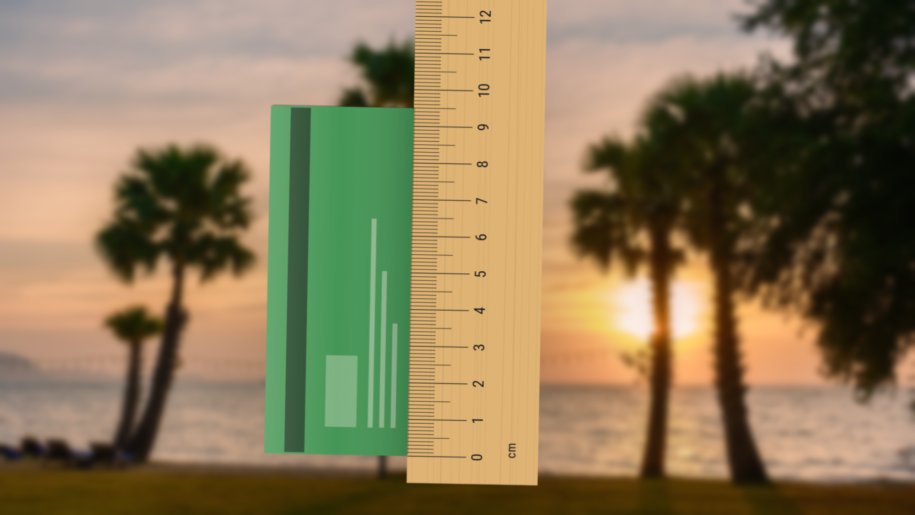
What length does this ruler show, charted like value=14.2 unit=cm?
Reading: value=9.5 unit=cm
